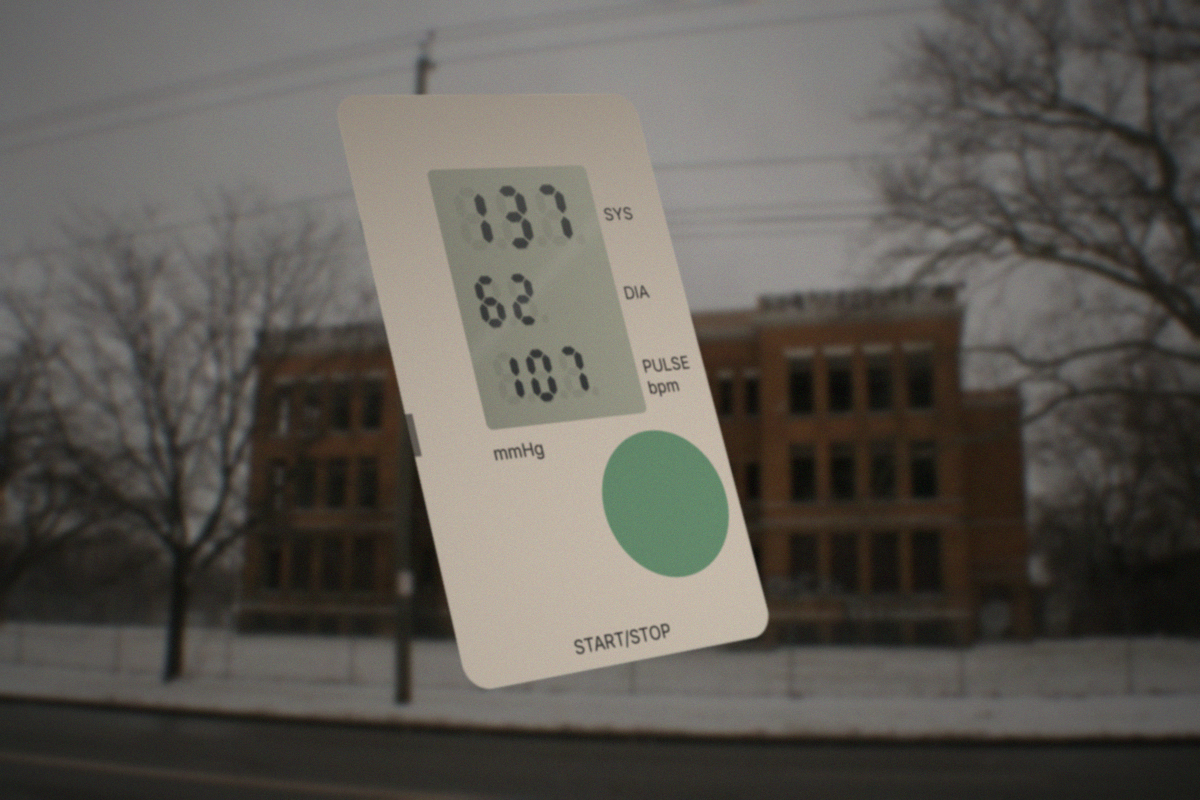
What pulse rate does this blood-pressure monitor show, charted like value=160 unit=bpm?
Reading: value=107 unit=bpm
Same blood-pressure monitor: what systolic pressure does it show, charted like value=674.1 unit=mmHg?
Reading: value=137 unit=mmHg
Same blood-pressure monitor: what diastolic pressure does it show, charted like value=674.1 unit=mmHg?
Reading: value=62 unit=mmHg
